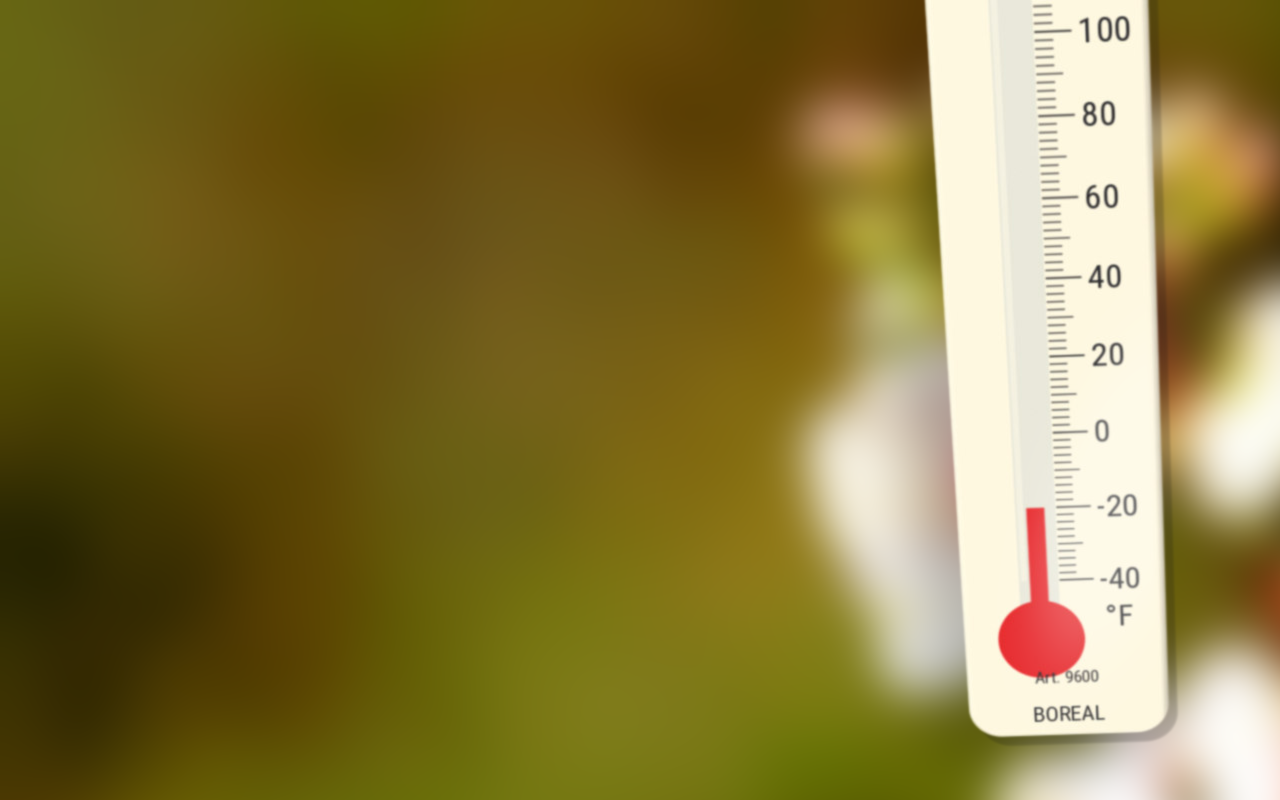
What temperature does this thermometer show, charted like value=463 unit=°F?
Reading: value=-20 unit=°F
